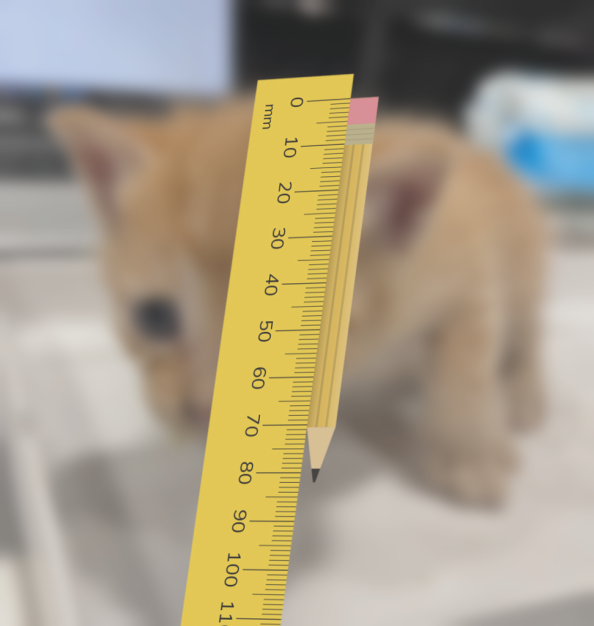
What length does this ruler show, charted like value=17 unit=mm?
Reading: value=82 unit=mm
